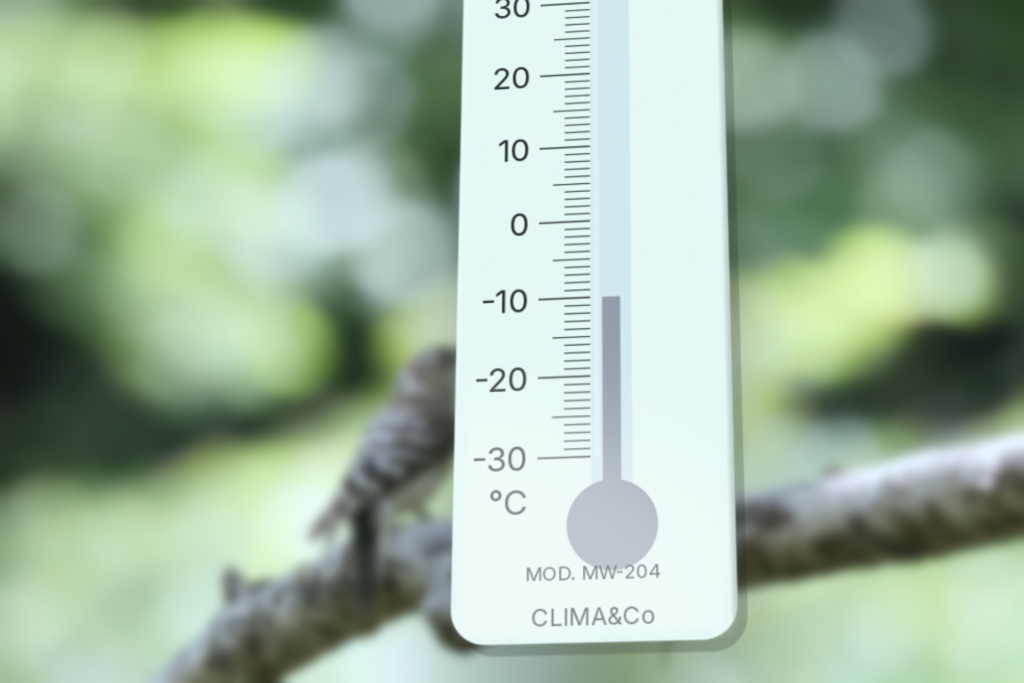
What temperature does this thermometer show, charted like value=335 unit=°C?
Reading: value=-10 unit=°C
